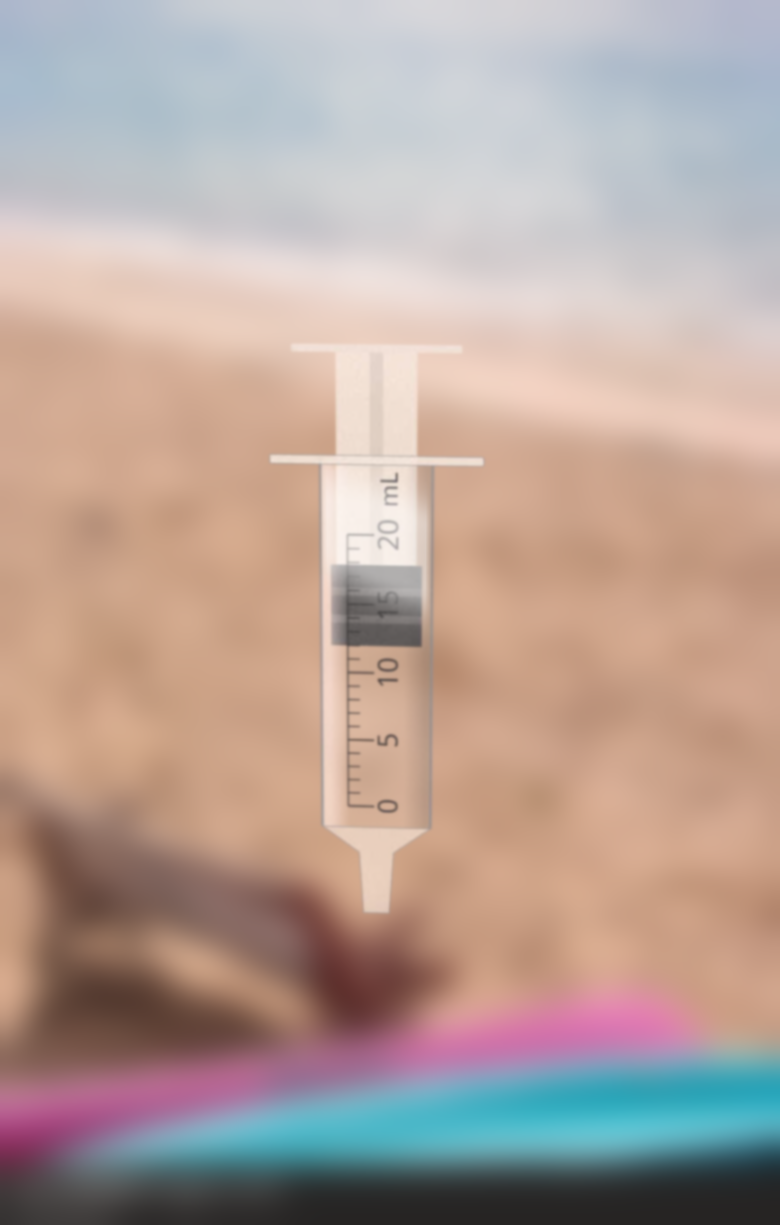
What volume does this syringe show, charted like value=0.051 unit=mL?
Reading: value=12 unit=mL
